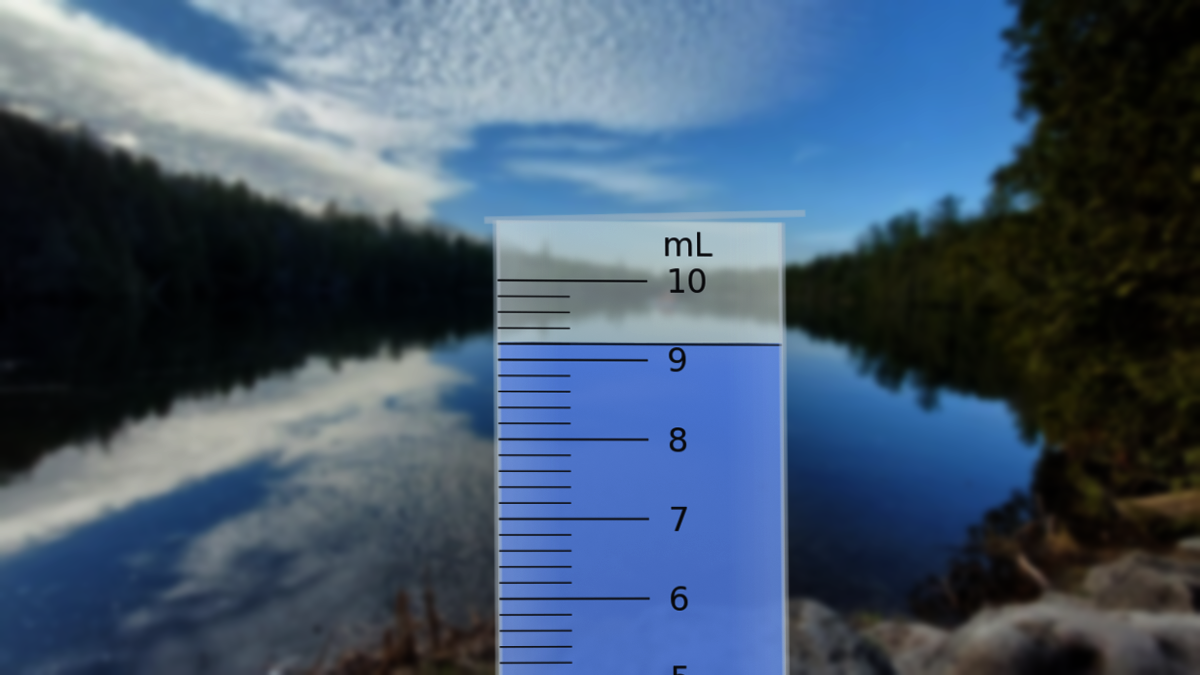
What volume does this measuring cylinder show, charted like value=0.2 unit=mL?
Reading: value=9.2 unit=mL
